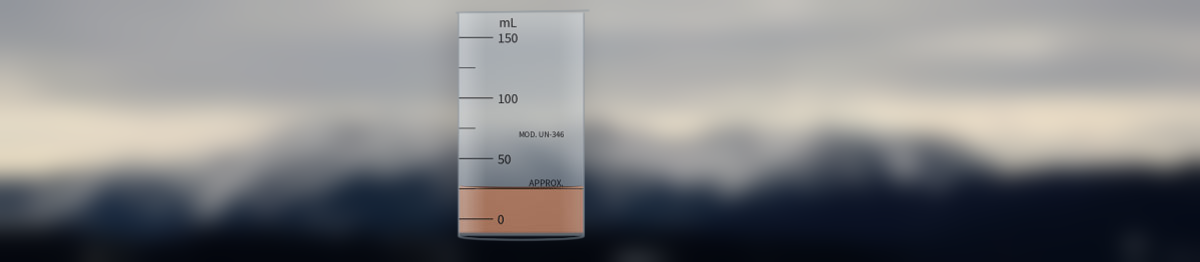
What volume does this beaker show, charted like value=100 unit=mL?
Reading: value=25 unit=mL
